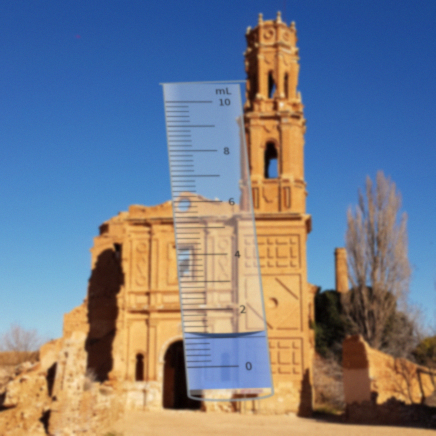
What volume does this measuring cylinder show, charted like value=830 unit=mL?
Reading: value=1 unit=mL
